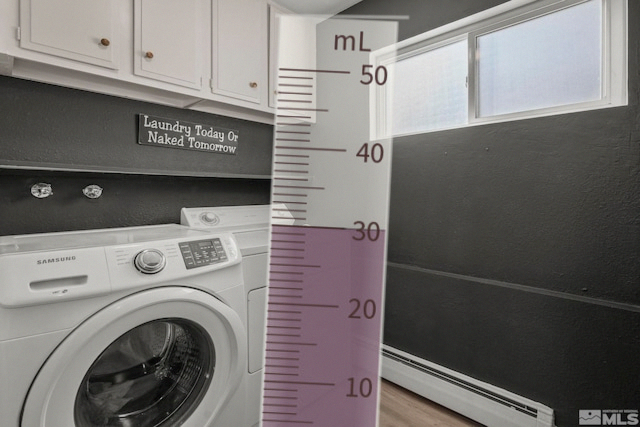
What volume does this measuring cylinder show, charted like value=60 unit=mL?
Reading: value=30 unit=mL
